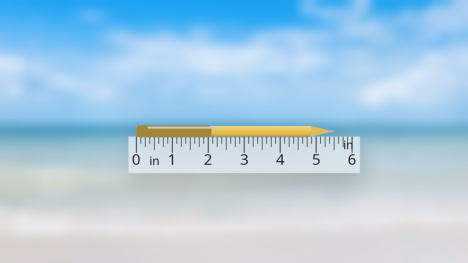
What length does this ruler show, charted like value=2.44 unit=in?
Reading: value=5.5 unit=in
